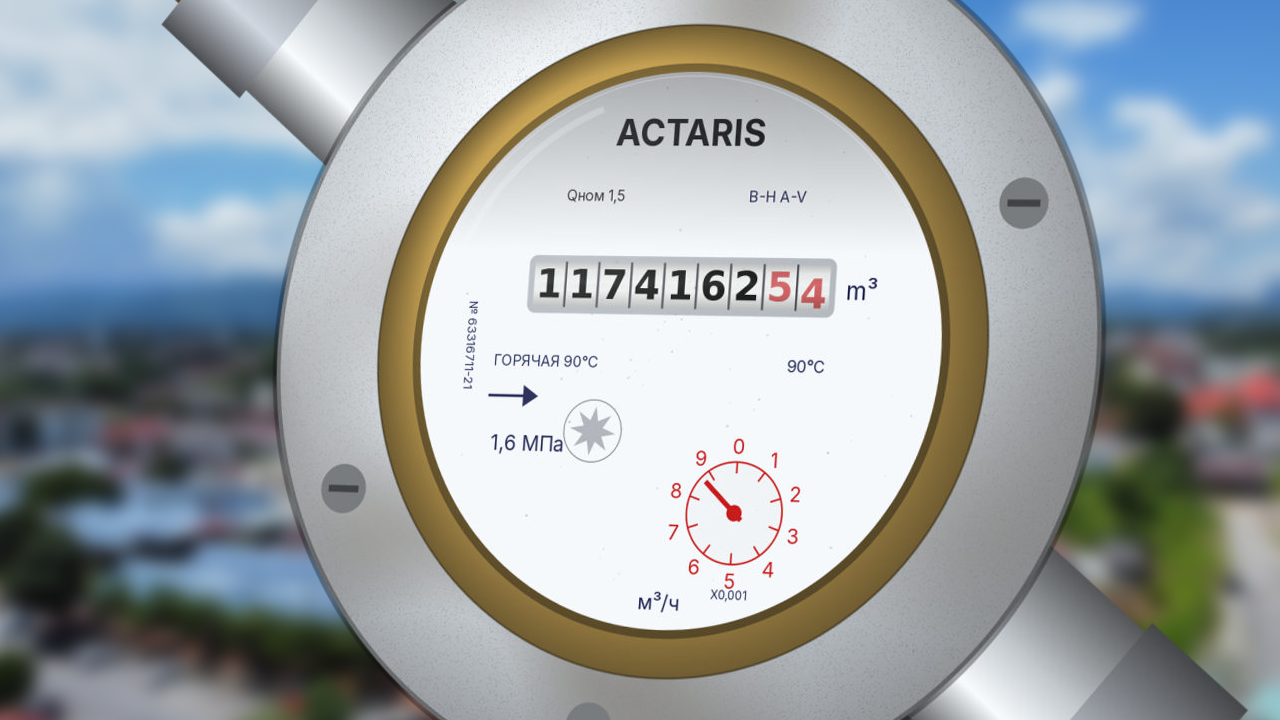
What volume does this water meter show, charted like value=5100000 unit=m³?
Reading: value=1174162.538 unit=m³
